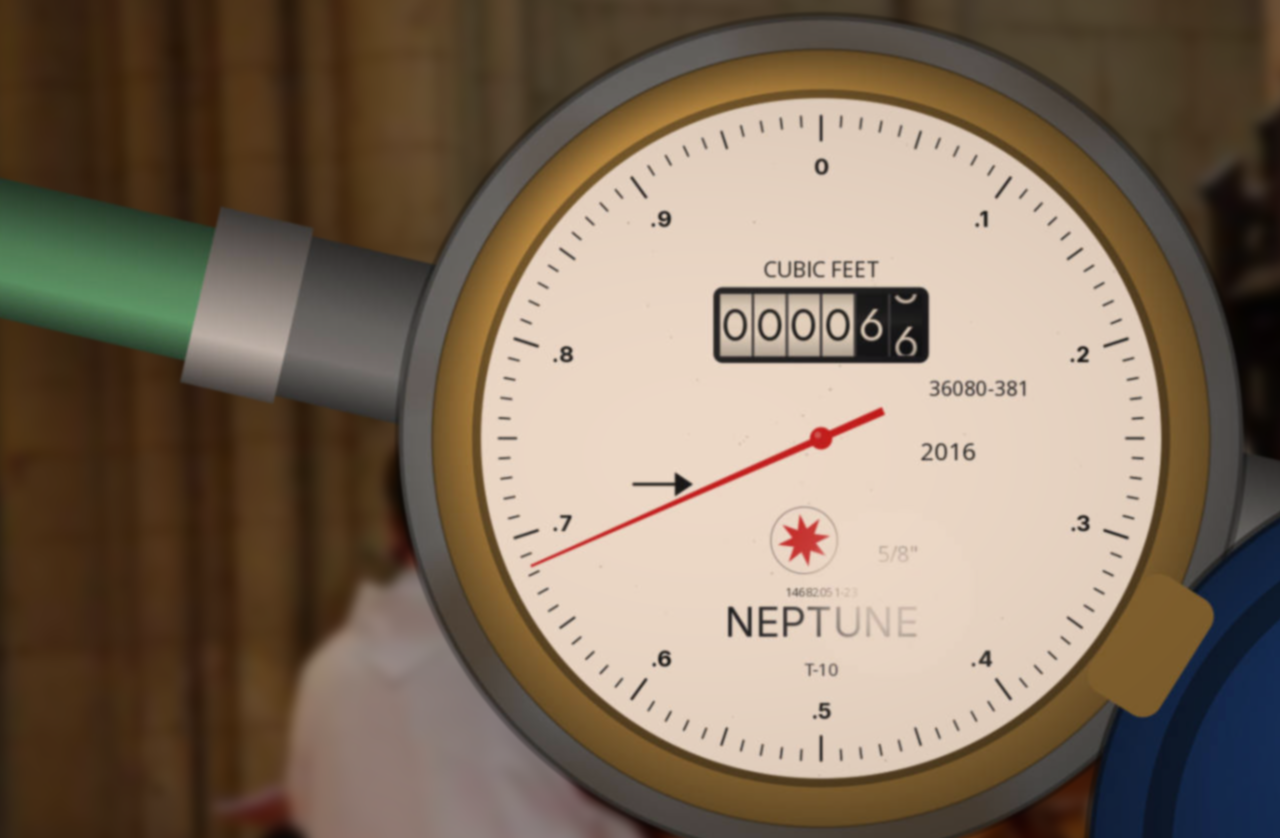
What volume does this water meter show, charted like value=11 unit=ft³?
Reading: value=65.68 unit=ft³
